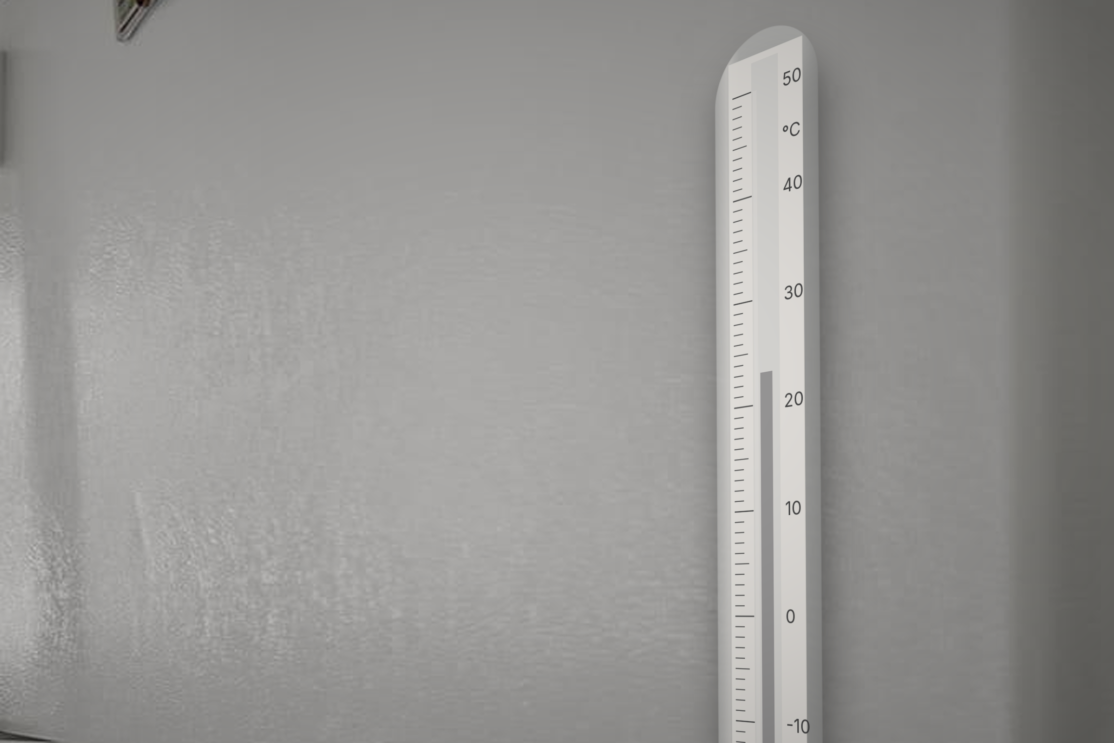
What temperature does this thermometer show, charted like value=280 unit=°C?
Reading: value=23 unit=°C
